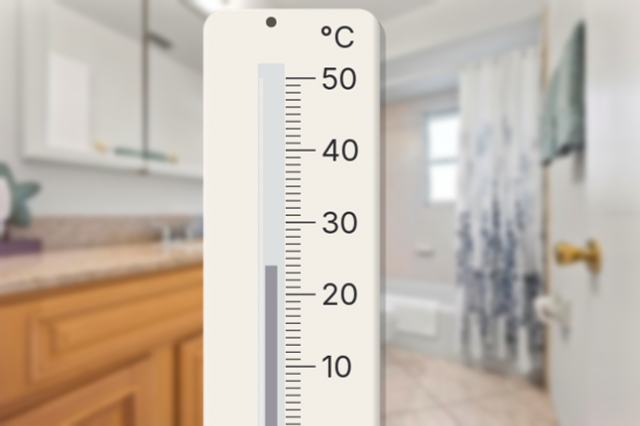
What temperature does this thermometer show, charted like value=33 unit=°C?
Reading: value=24 unit=°C
